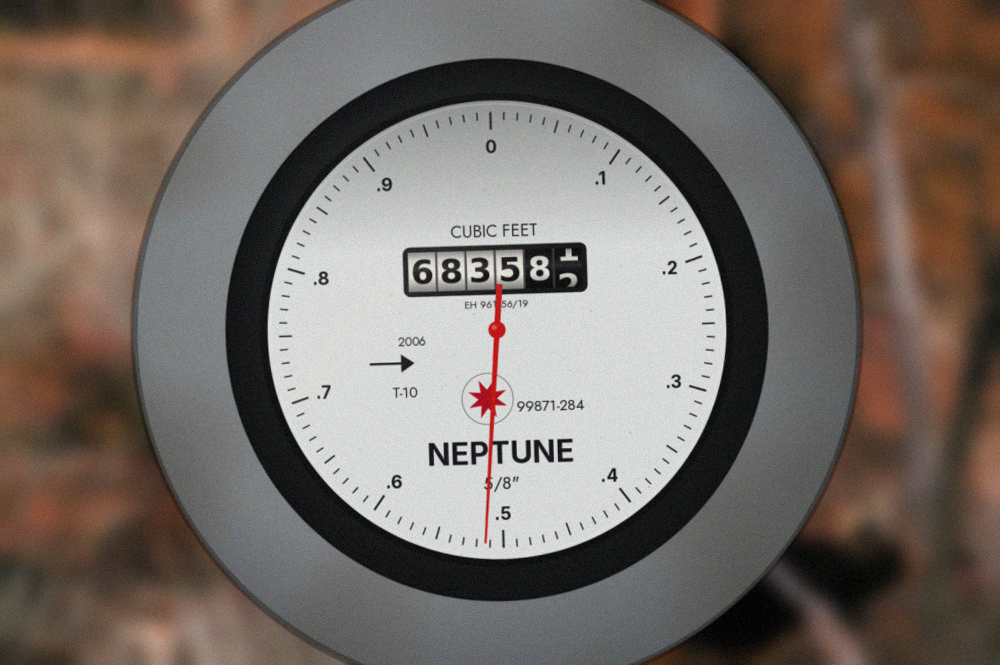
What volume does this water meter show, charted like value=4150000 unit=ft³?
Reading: value=683581.51 unit=ft³
